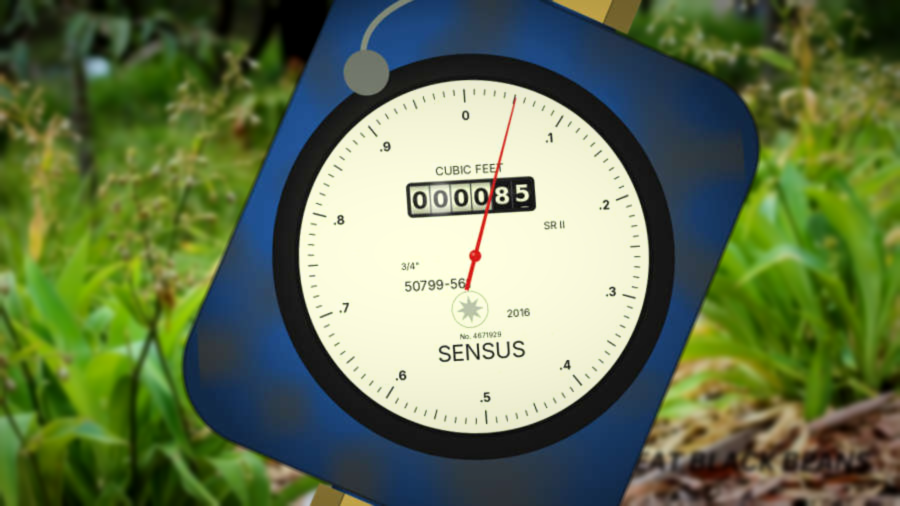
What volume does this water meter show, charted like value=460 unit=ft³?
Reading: value=85.05 unit=ft³
